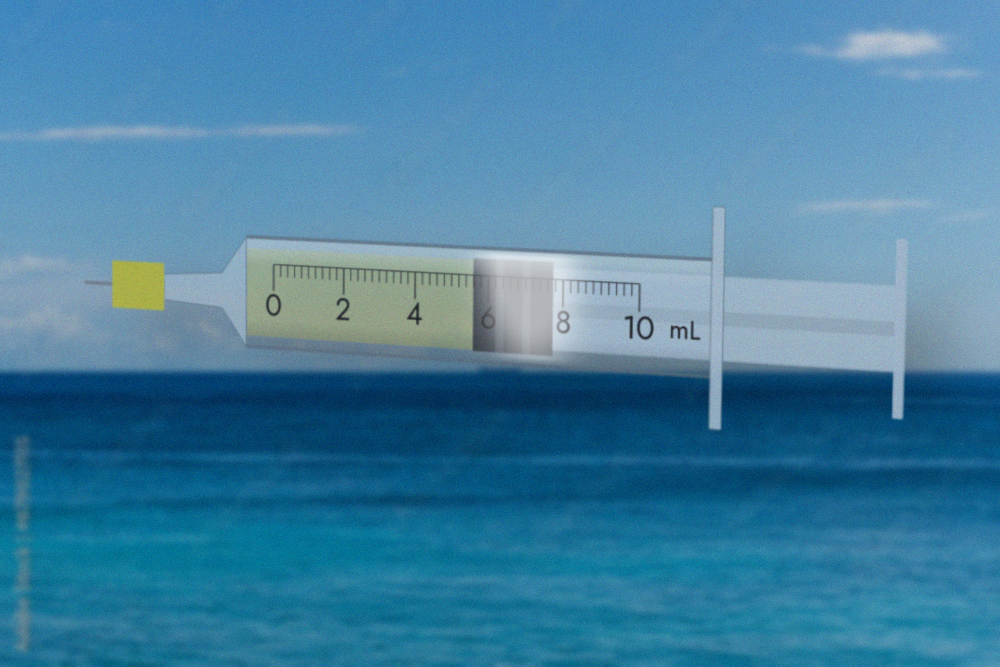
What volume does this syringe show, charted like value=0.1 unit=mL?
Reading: value=5.6 unit=mL
